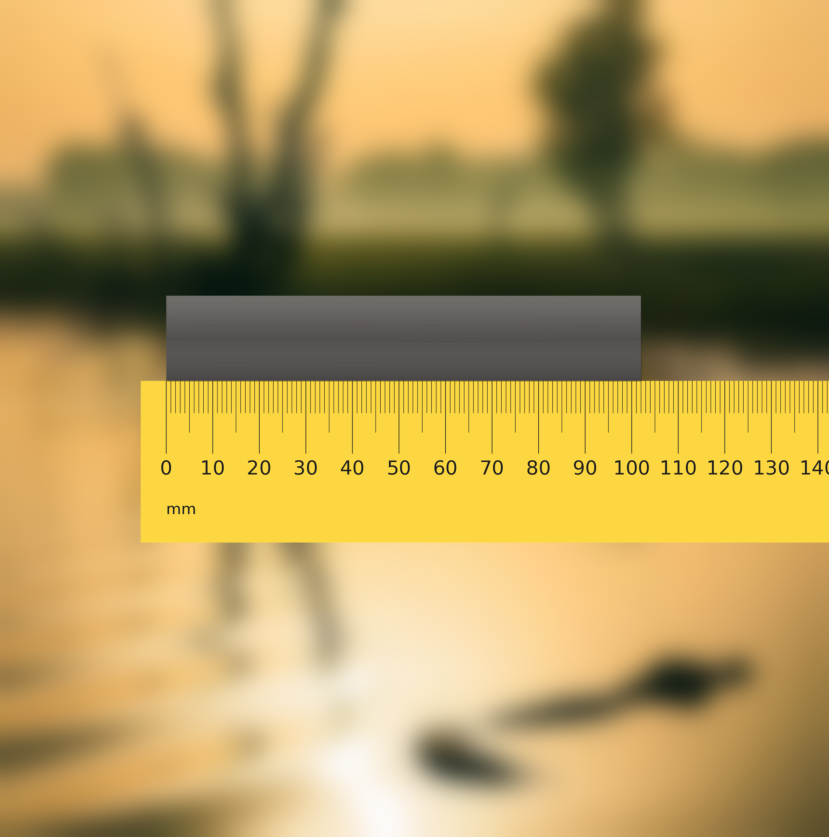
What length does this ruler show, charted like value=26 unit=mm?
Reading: value=102 unit=mm
